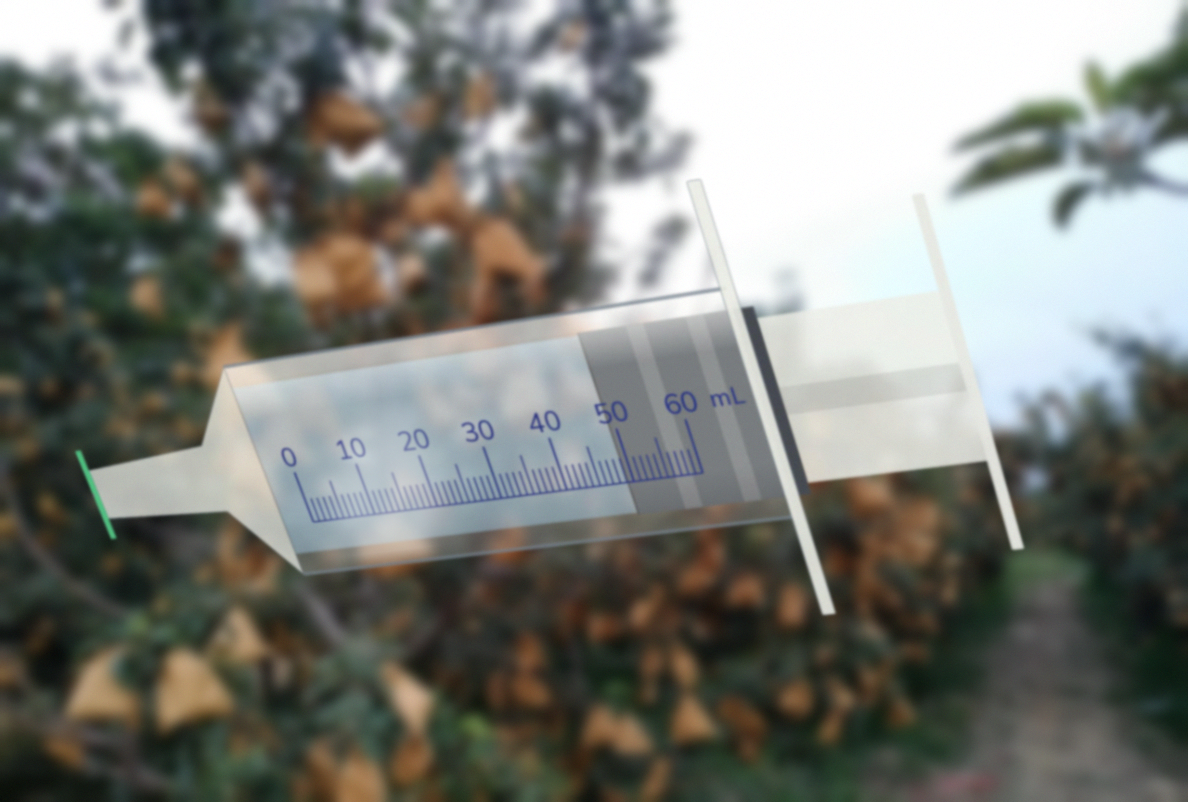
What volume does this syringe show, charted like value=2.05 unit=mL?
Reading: value=49 unit=mL
